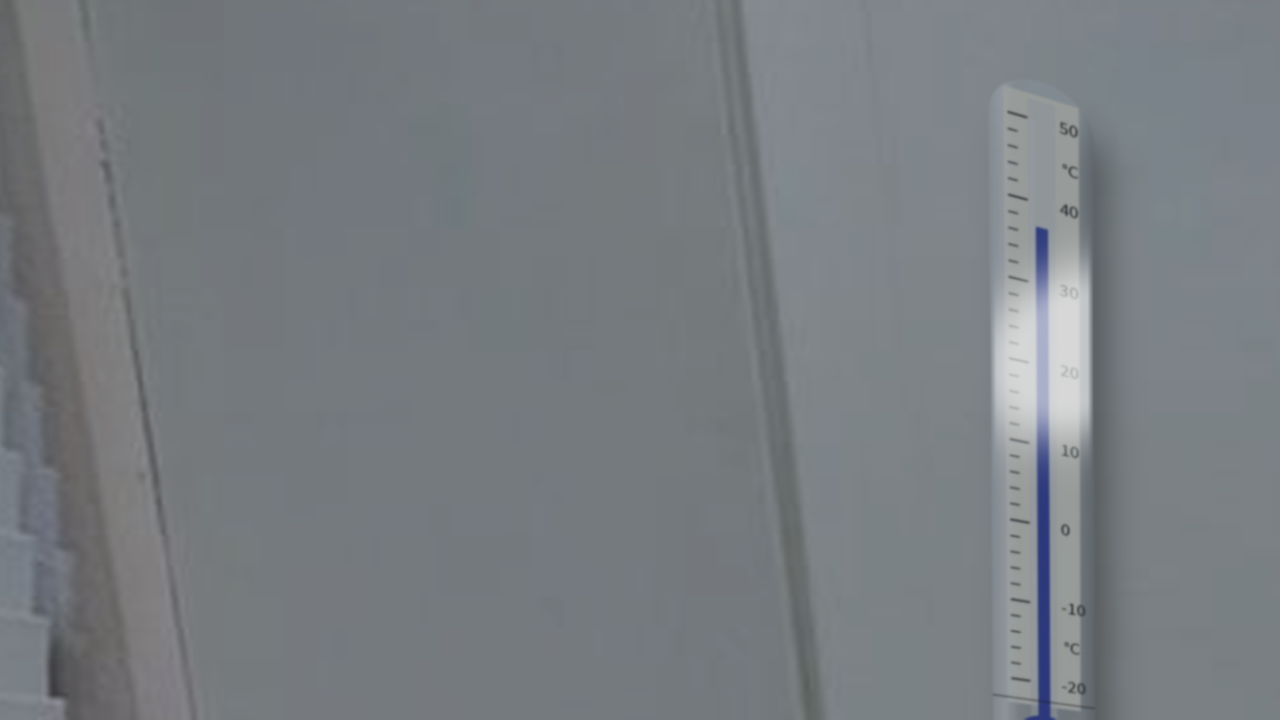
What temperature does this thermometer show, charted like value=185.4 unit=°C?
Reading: value=37 unit=°C
